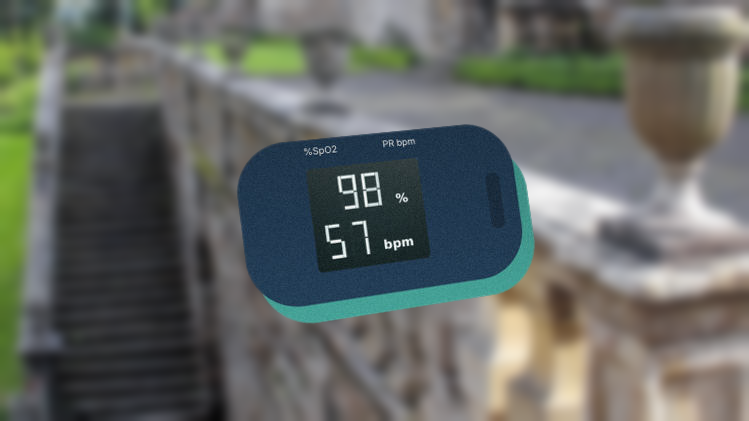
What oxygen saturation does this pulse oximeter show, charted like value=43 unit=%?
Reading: value=98 unit=%
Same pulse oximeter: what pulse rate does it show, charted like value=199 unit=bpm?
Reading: value=57 unit=bpm
